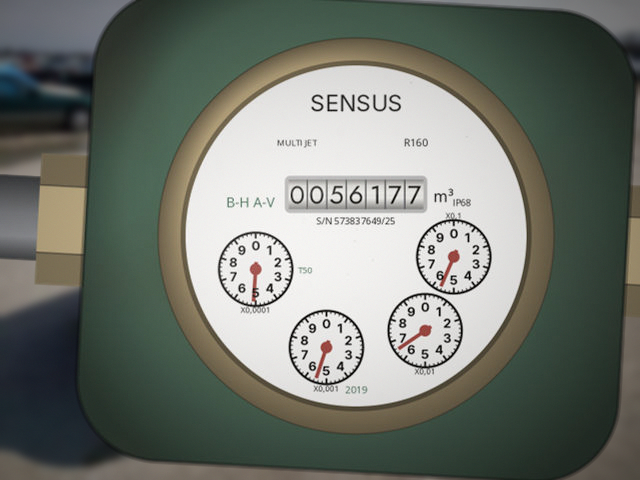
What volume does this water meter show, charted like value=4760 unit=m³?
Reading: value=56177.5655 unit=m³
